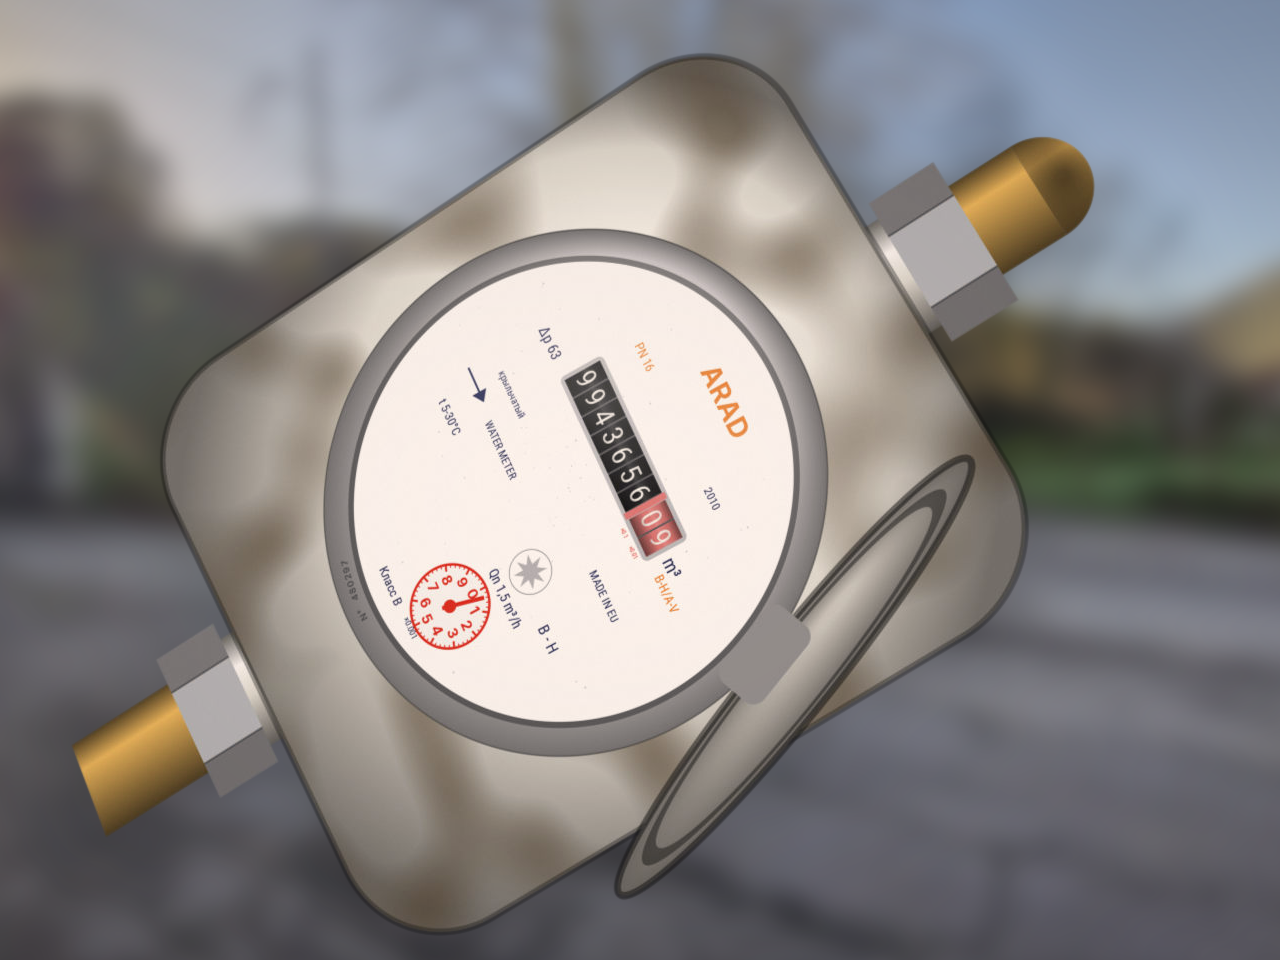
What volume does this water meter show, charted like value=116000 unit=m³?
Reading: value=9943656.090 unit=m³
